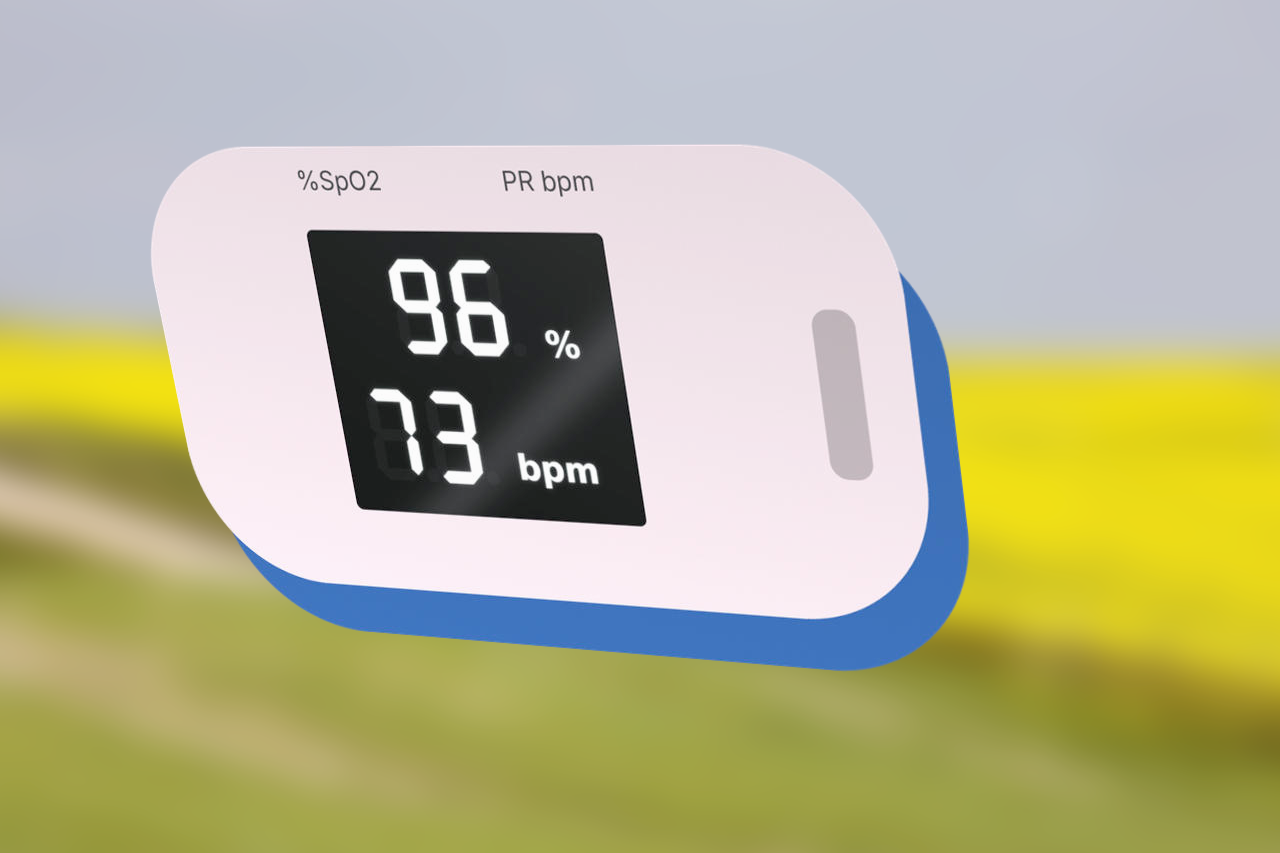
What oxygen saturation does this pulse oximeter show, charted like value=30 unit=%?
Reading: value=96 unit=%
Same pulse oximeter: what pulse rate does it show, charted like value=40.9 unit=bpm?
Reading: value=73 unit=bpm
